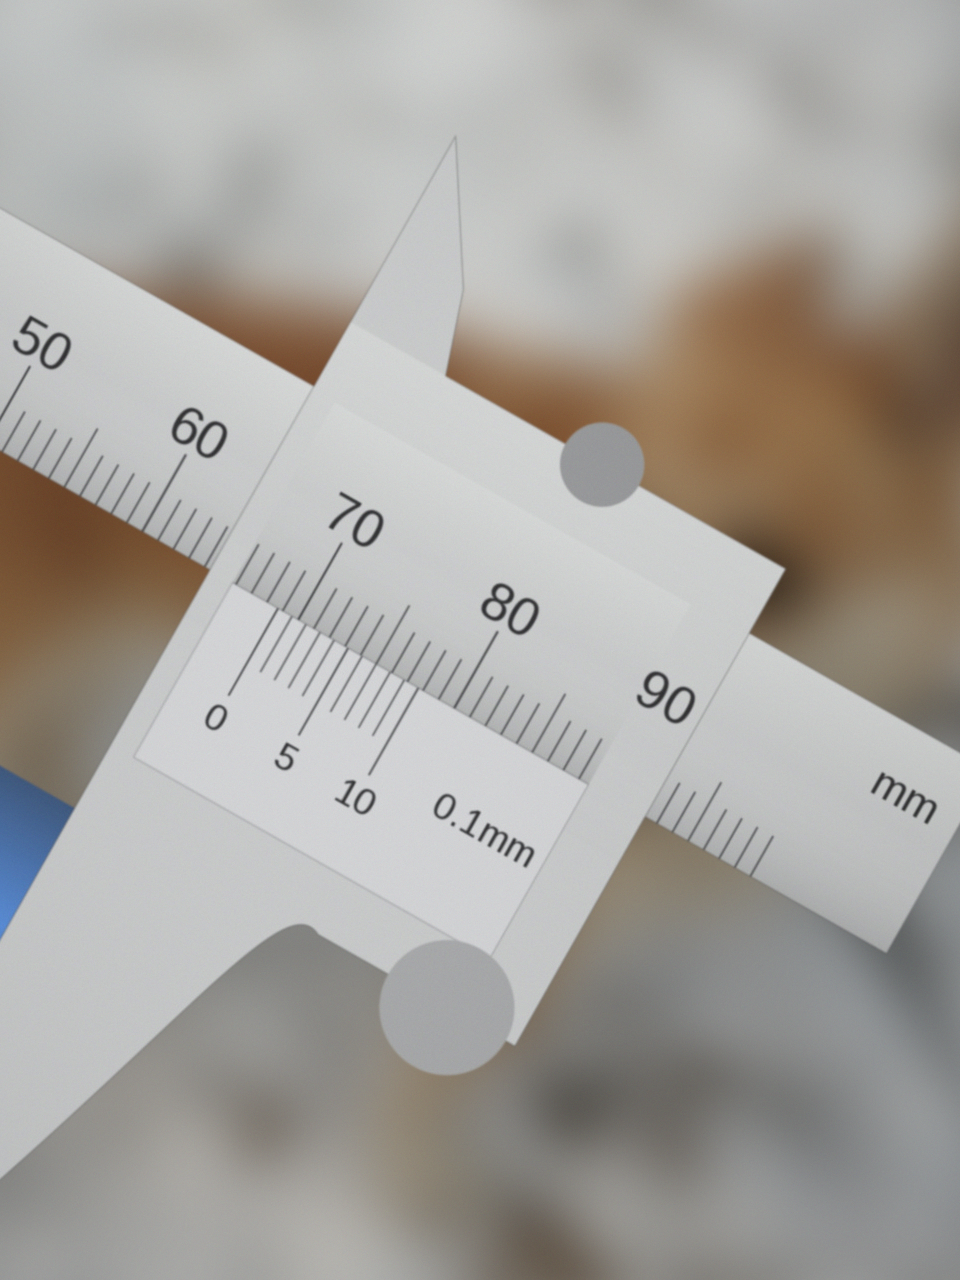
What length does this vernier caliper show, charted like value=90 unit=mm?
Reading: value=68.7 unit=mm
